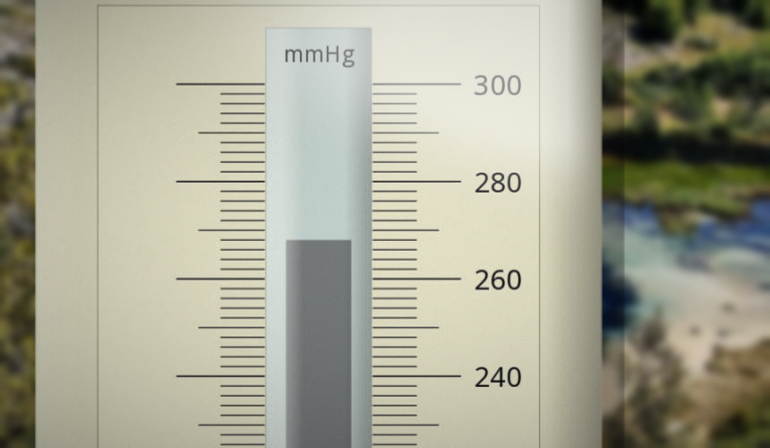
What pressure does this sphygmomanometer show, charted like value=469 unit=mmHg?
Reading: value=268 unit=mmHg
